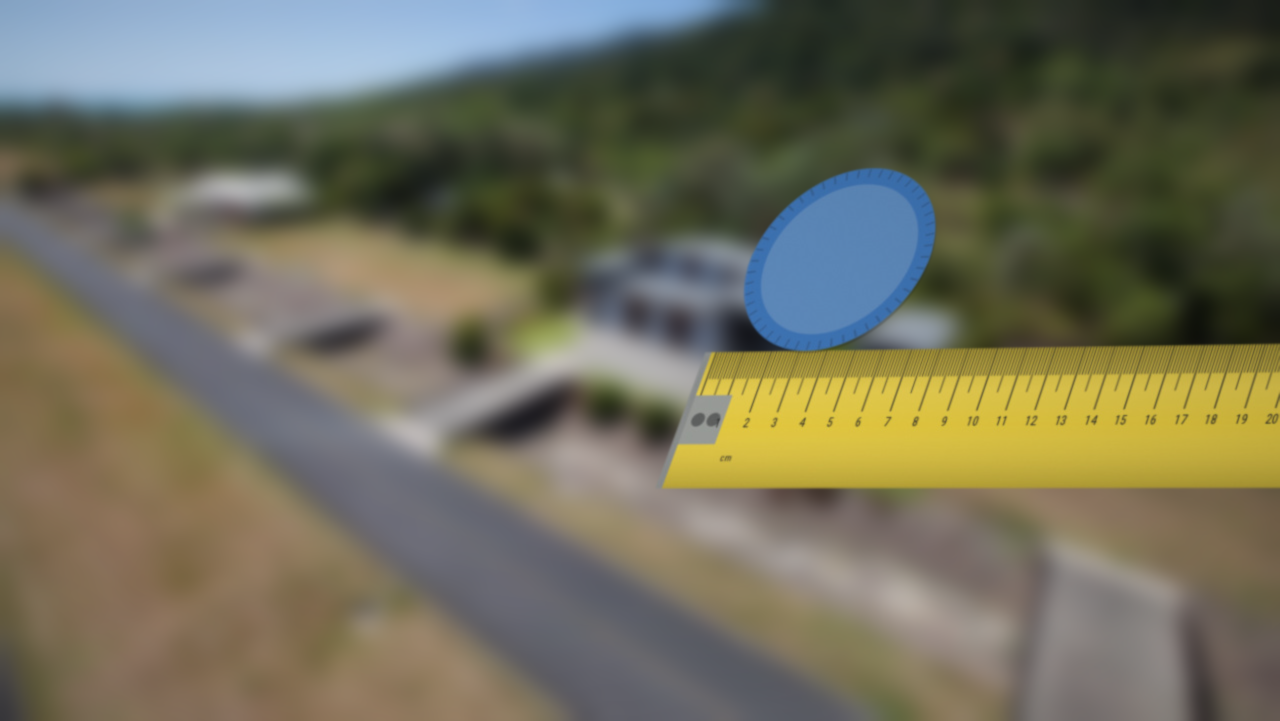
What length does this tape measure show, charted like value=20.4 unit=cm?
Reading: value=6.5 unit=cm
